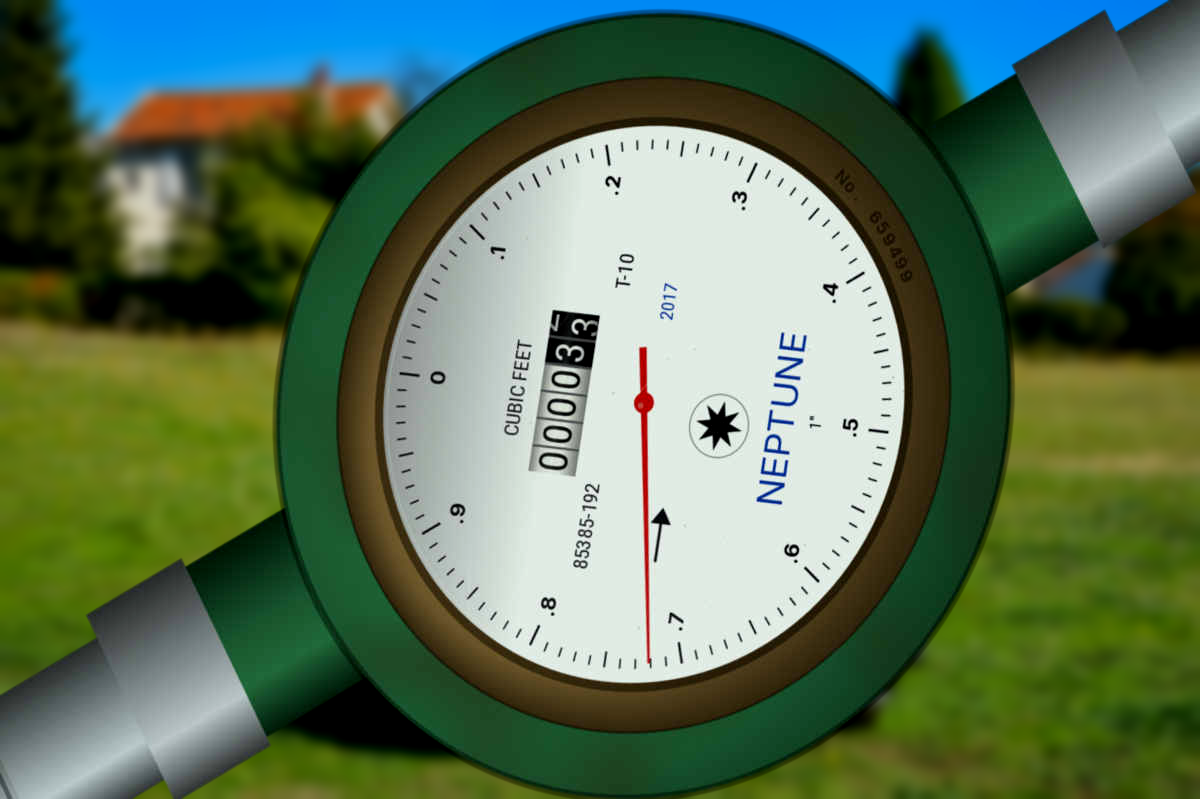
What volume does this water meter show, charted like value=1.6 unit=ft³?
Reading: value=32.72 unit=ft³
